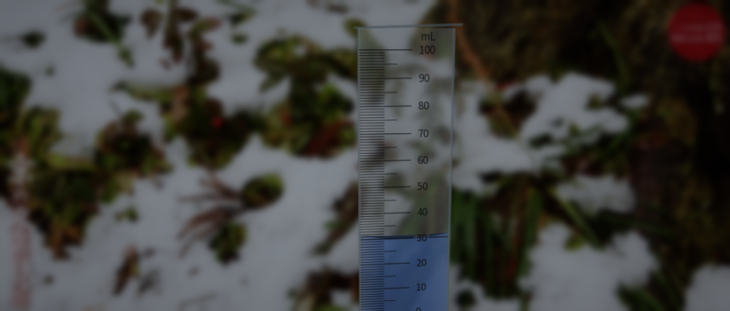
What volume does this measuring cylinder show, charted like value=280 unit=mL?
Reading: value=30 unit=mL
